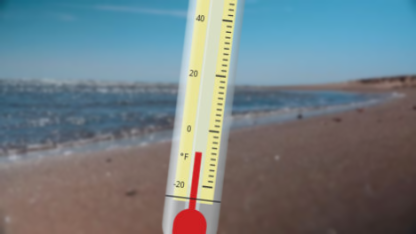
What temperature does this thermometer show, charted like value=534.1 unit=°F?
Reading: value=-8 unit=°F
